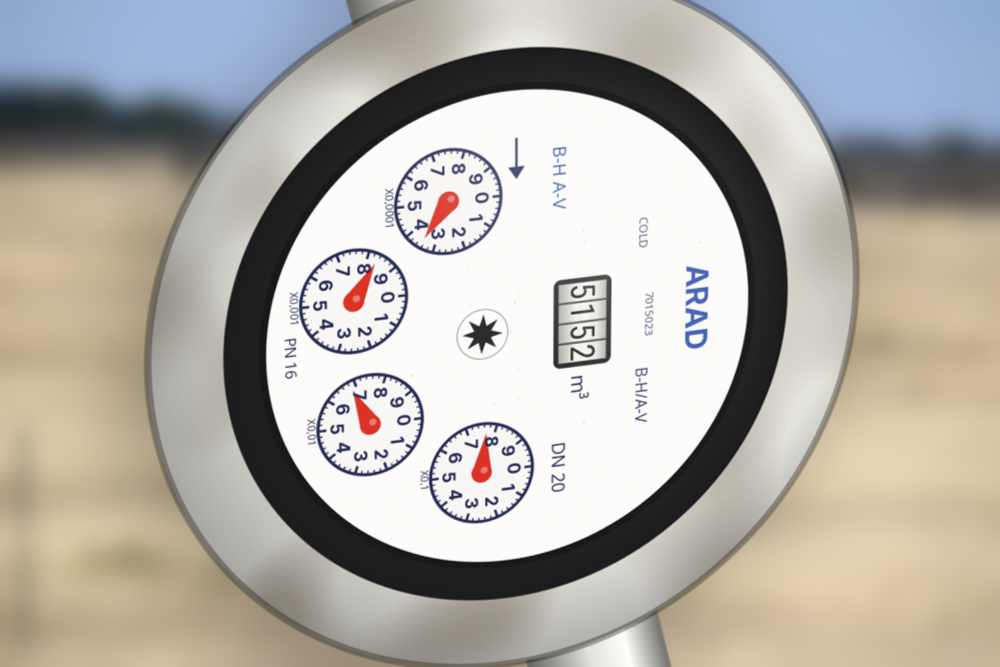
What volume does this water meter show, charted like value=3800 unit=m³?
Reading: value=5152.7683 unit=m³
